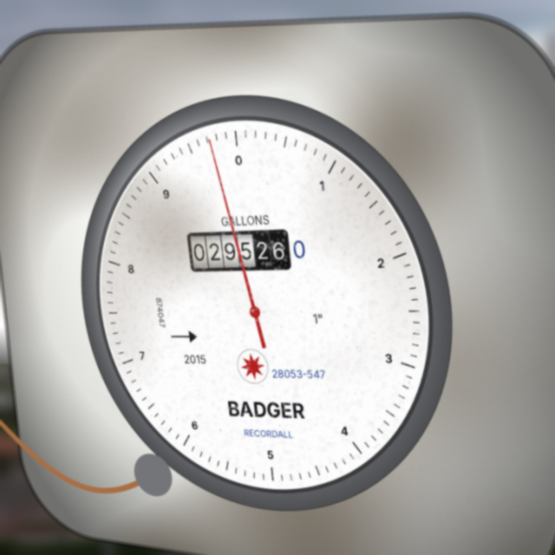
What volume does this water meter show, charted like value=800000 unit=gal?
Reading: value=295259.7 unit=gal
